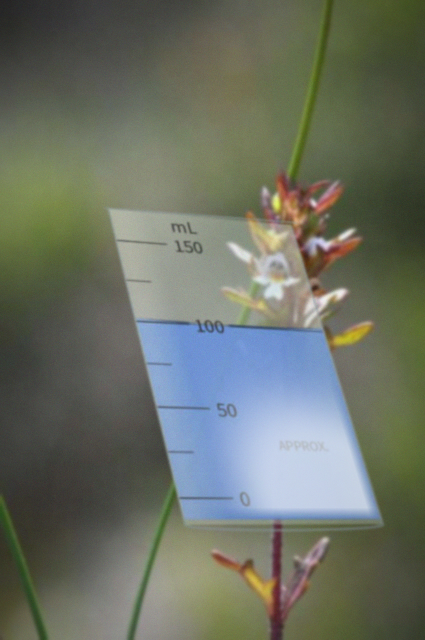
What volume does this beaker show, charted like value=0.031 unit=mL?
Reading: value=100 unit=mL
